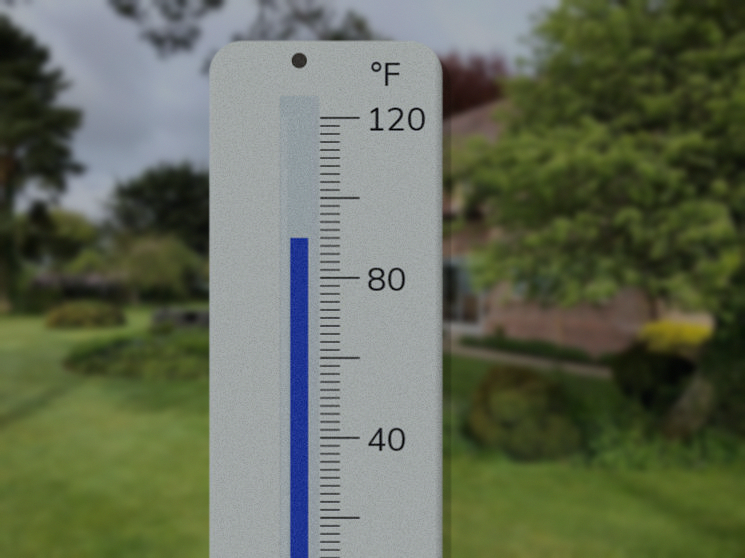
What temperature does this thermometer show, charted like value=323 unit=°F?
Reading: value=90 unit=°F
